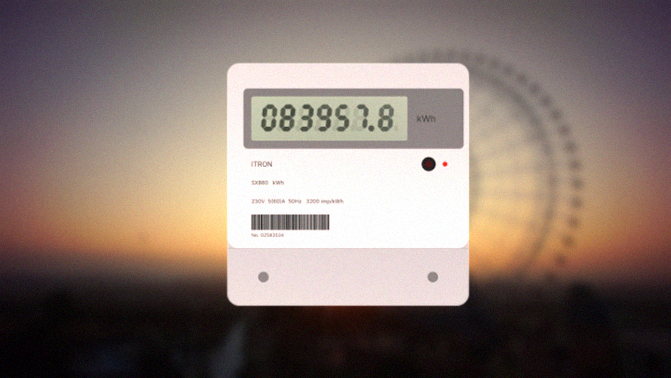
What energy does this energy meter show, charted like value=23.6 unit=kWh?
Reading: value=83957.8 unit=kWh
